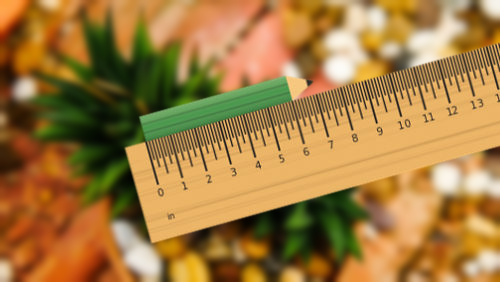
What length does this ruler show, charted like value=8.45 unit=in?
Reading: value=7 unit=in
